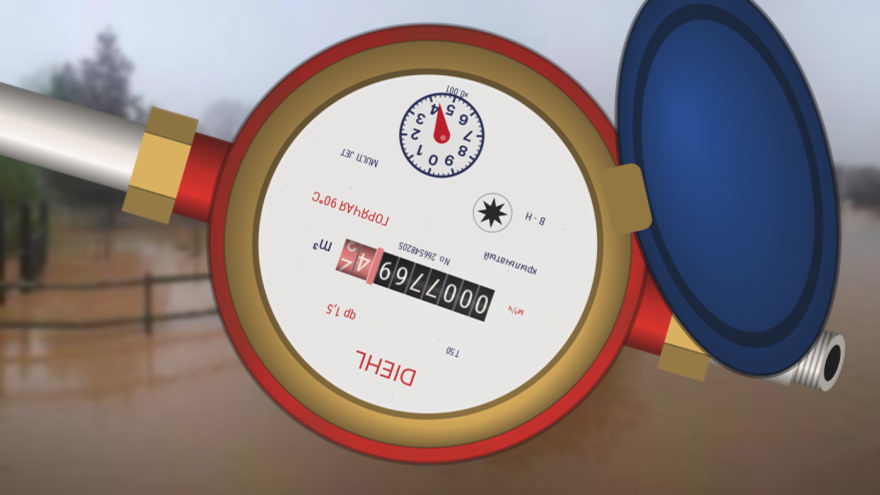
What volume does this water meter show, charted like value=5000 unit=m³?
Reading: value=7769.424 unit=m³
